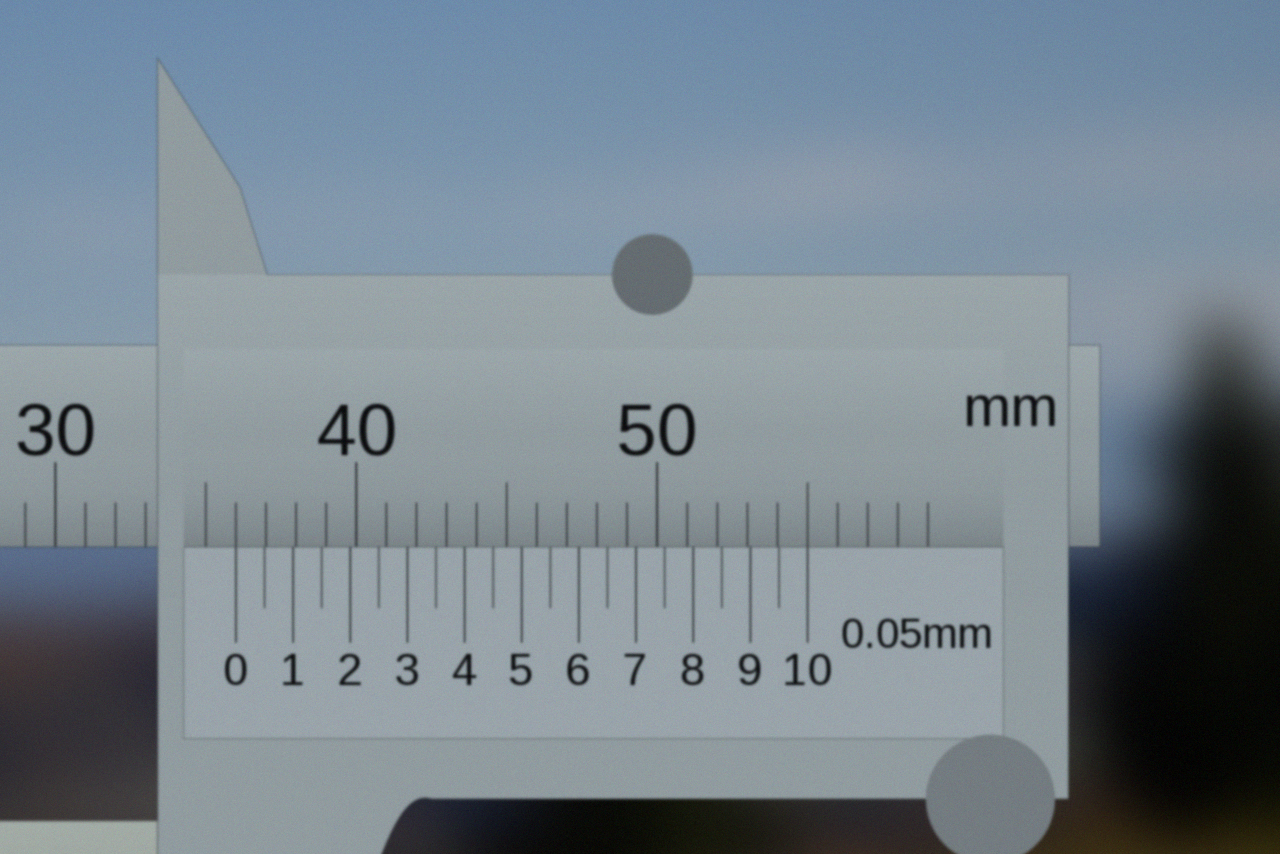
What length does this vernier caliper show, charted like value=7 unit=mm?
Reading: value=36.0 unit=mm
